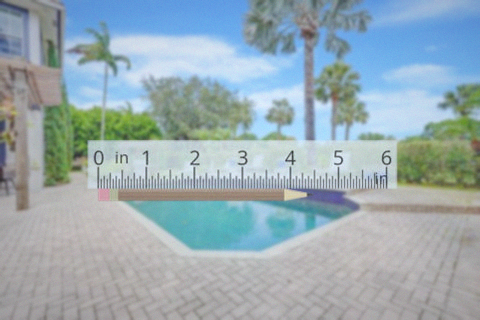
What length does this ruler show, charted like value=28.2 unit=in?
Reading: value=4.5 unit=in
